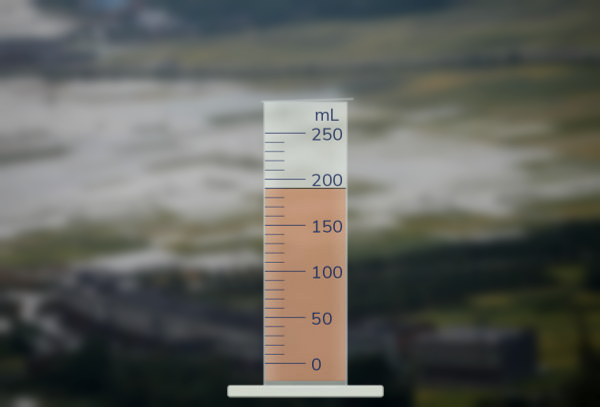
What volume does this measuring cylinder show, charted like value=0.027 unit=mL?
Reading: value=190 unit=mL
